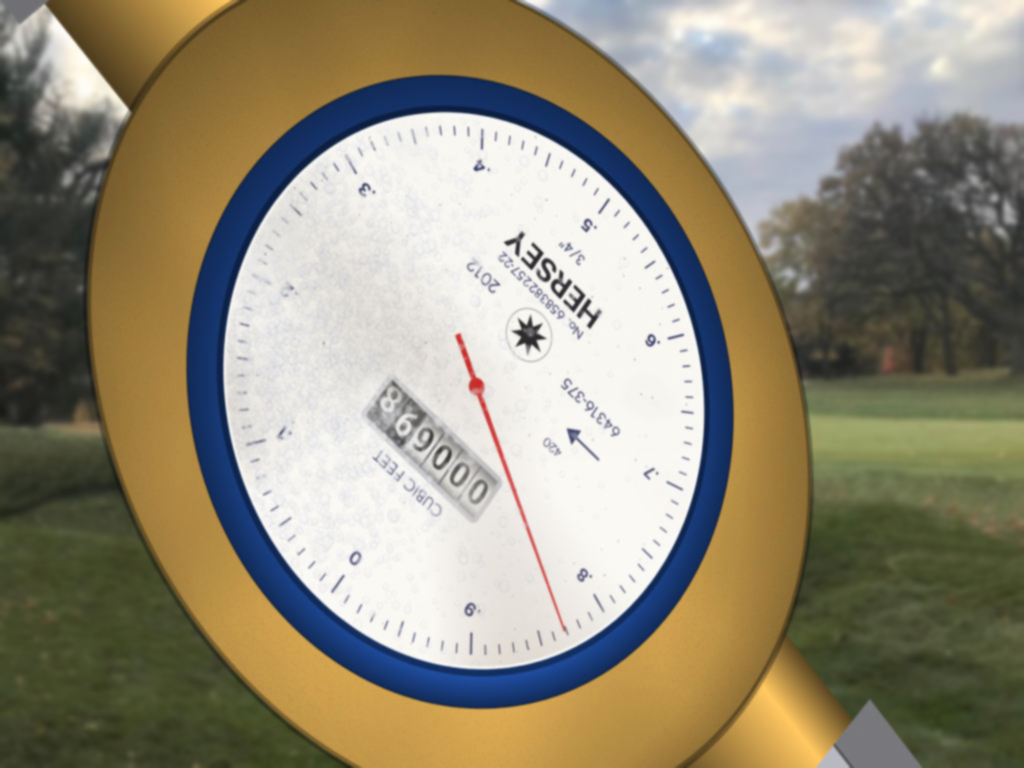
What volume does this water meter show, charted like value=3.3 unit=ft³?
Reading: value=697.83 unit=ft³
